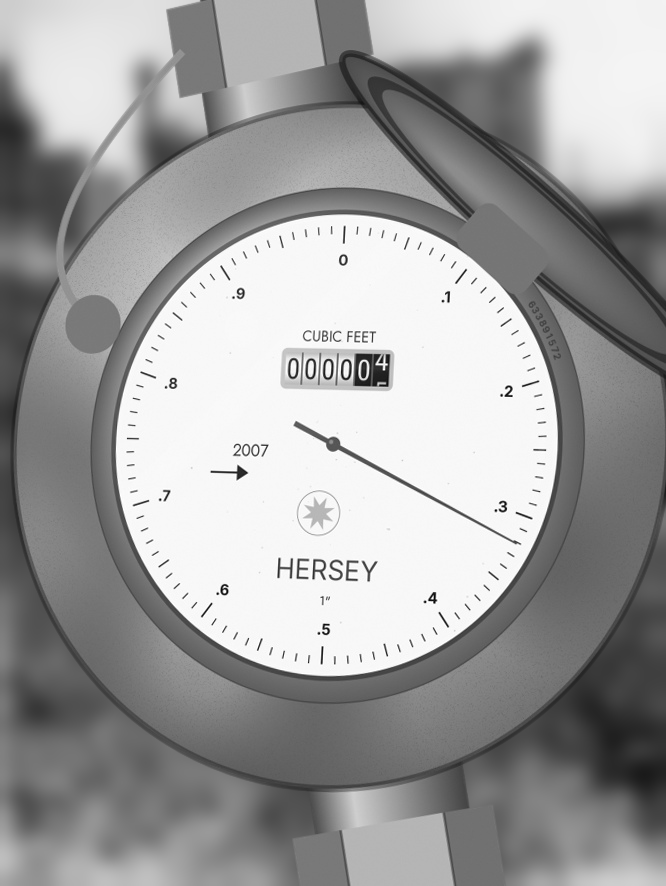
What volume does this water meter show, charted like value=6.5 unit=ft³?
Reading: value=4.32 unit=ft³
